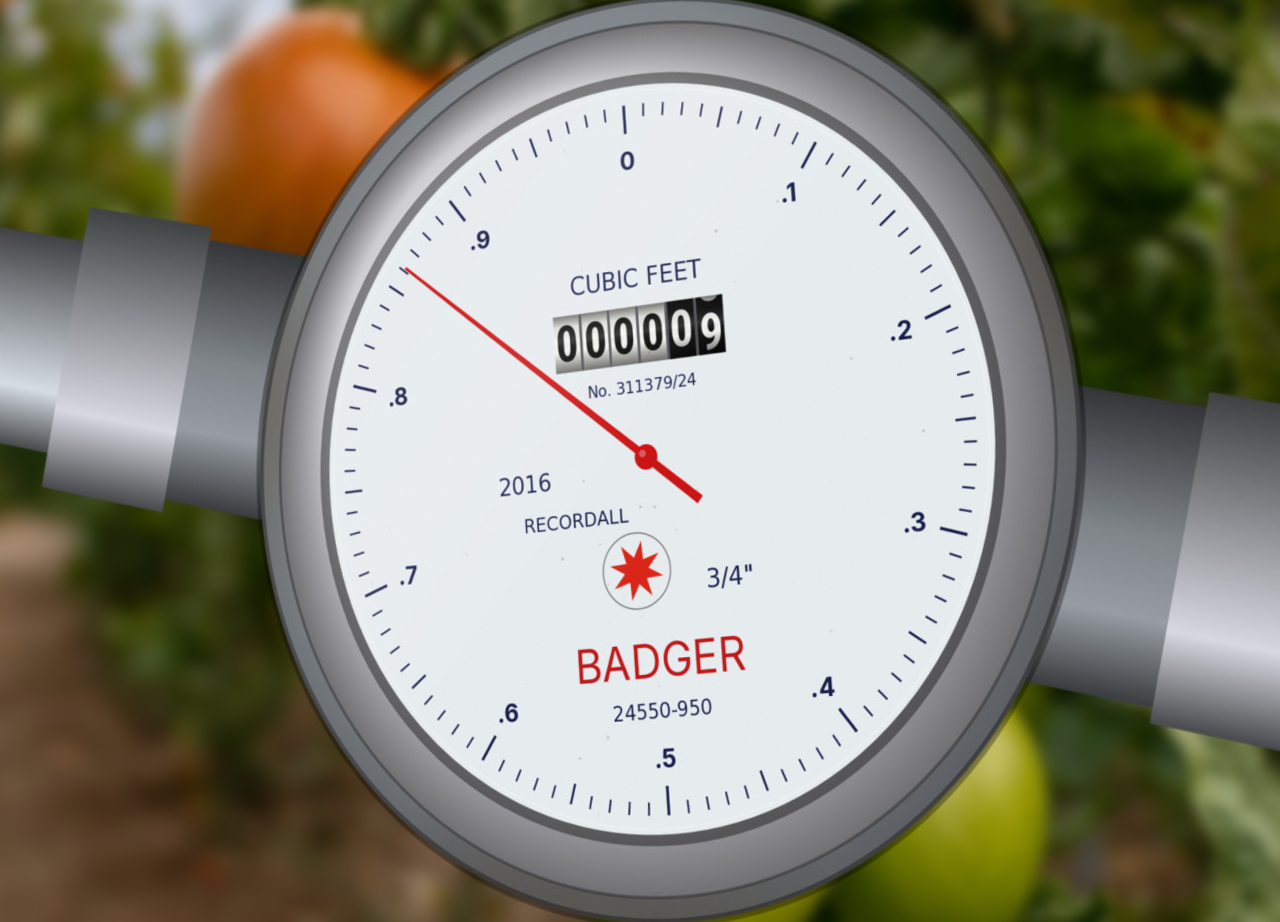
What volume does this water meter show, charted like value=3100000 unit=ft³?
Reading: value=8.86 unit=ft³
